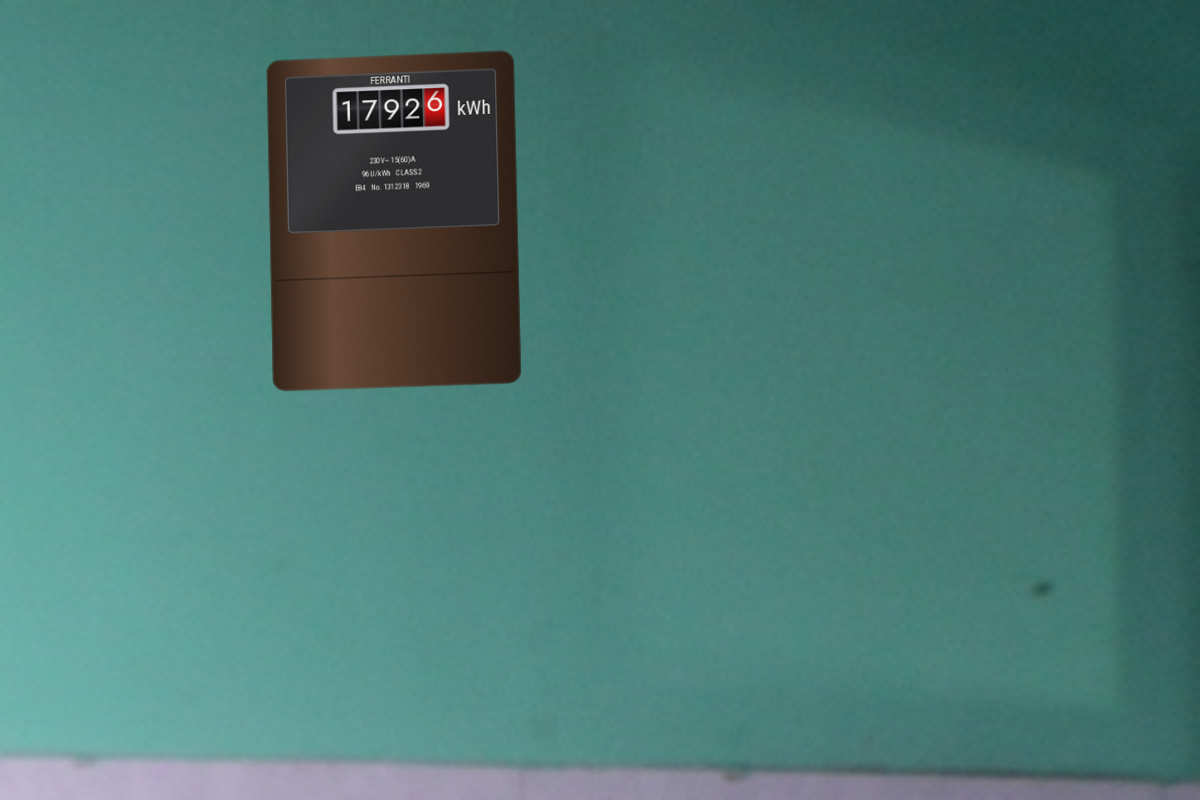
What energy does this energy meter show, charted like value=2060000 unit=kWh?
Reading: value=1792.6 unit=kWh
